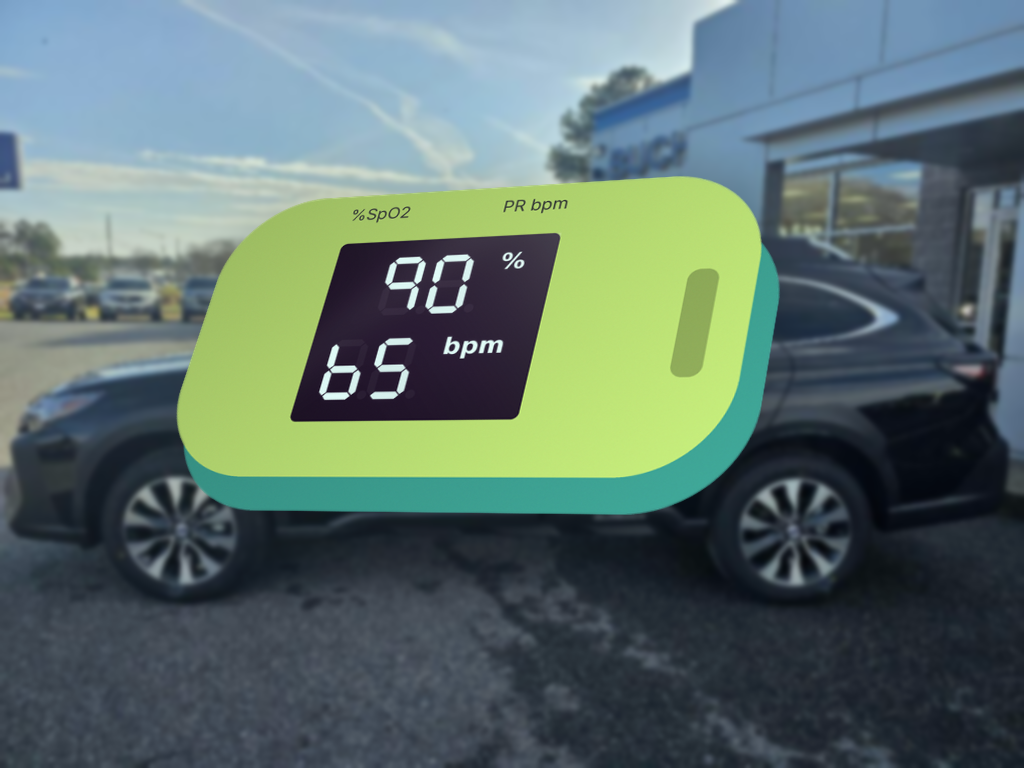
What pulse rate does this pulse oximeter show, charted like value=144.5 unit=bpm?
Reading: value=65 unit=bpm
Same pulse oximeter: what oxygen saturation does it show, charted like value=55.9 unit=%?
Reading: value=90 unit=%
